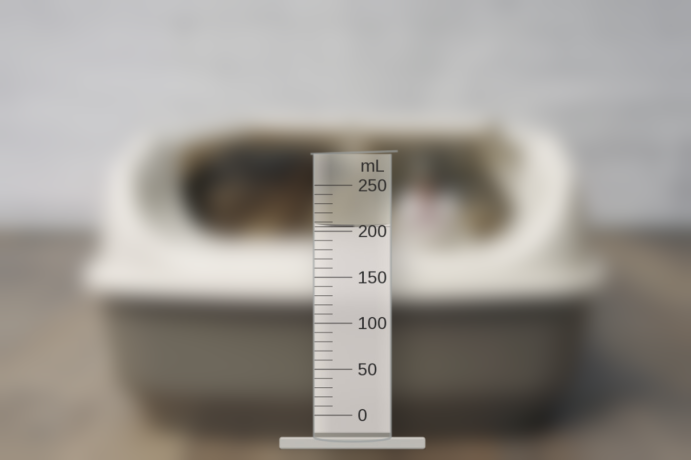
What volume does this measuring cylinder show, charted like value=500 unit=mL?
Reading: value=205 unit=mL
